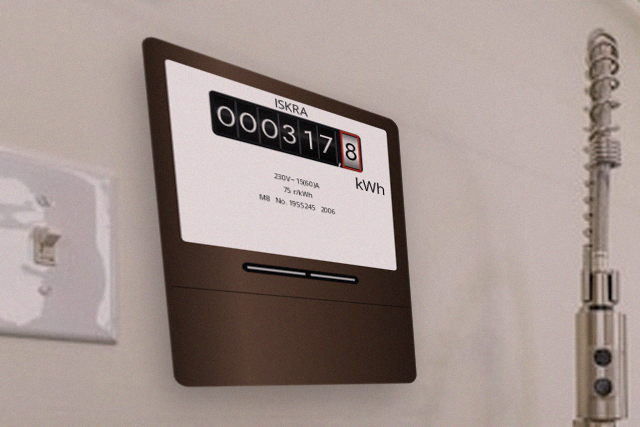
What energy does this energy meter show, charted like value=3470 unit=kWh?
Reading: value=317.8 unit=kWh
